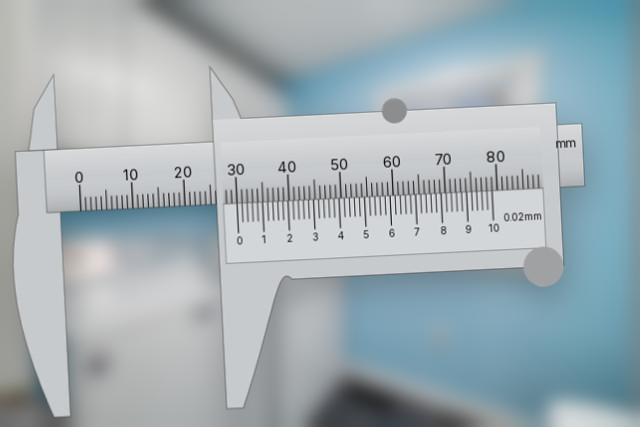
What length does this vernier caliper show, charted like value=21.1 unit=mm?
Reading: value=30.0 unit=mm
